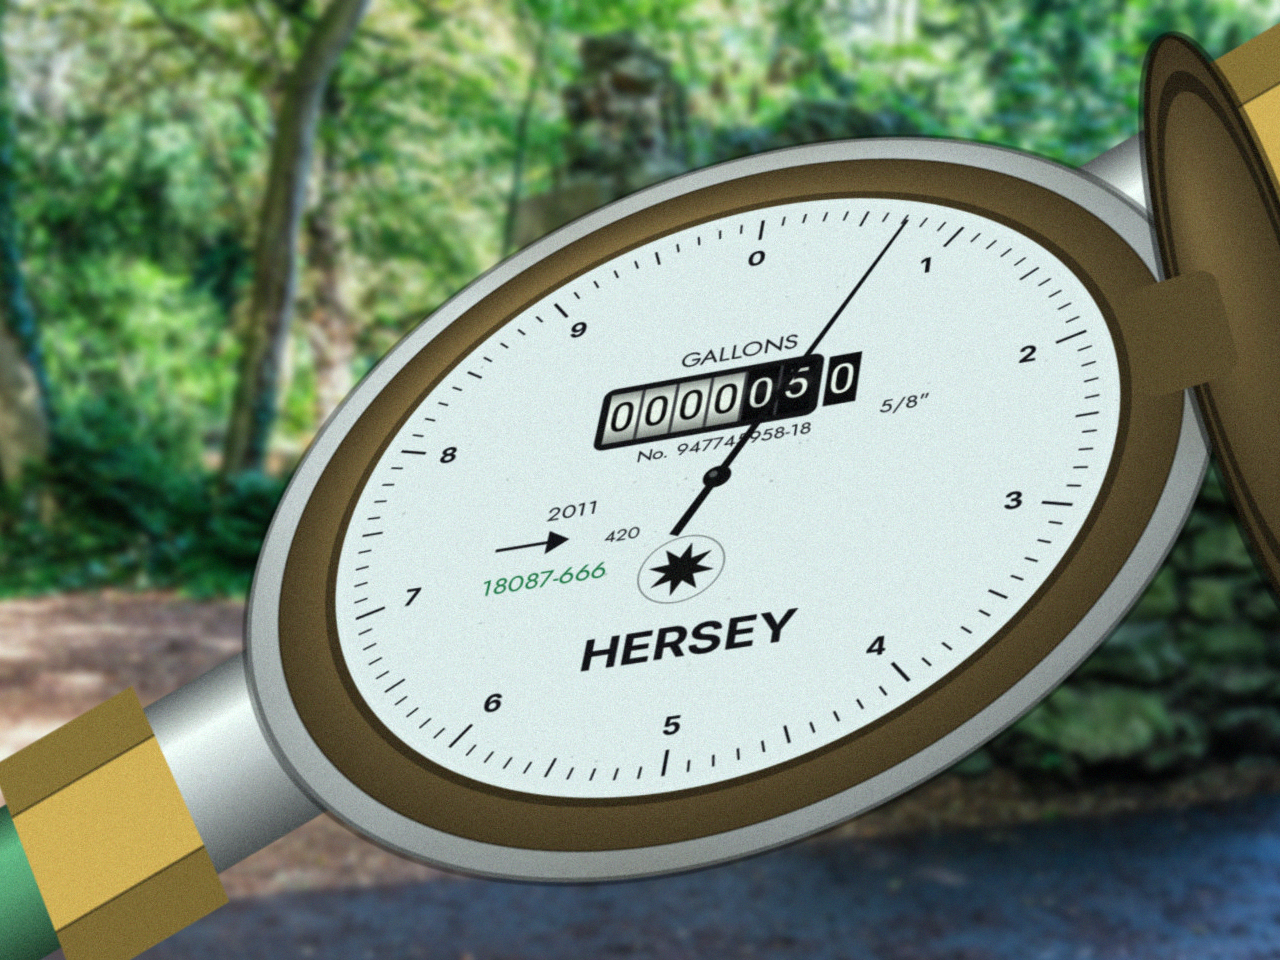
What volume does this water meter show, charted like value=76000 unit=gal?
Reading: value=50.7 unit=gal
